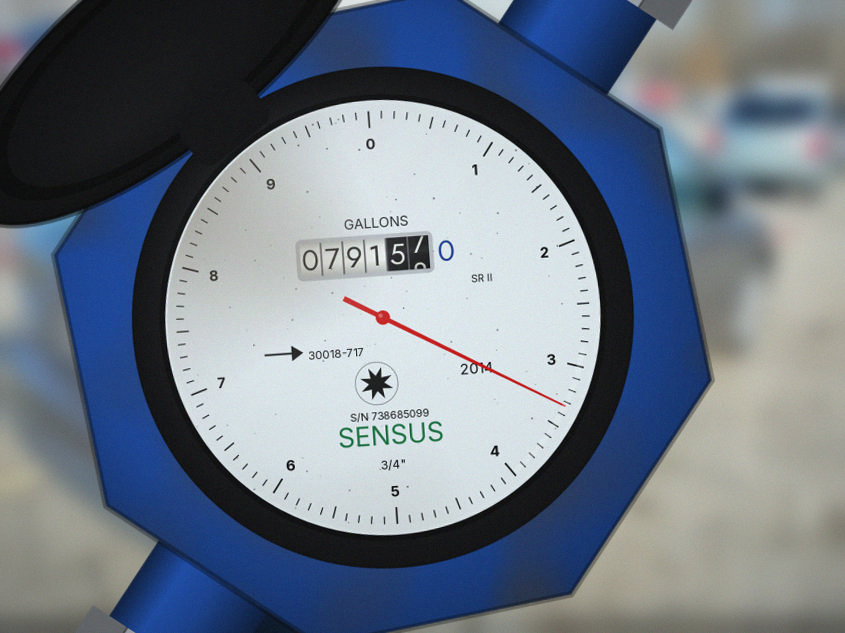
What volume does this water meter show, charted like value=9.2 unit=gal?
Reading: value=791573.3 unit=gal
